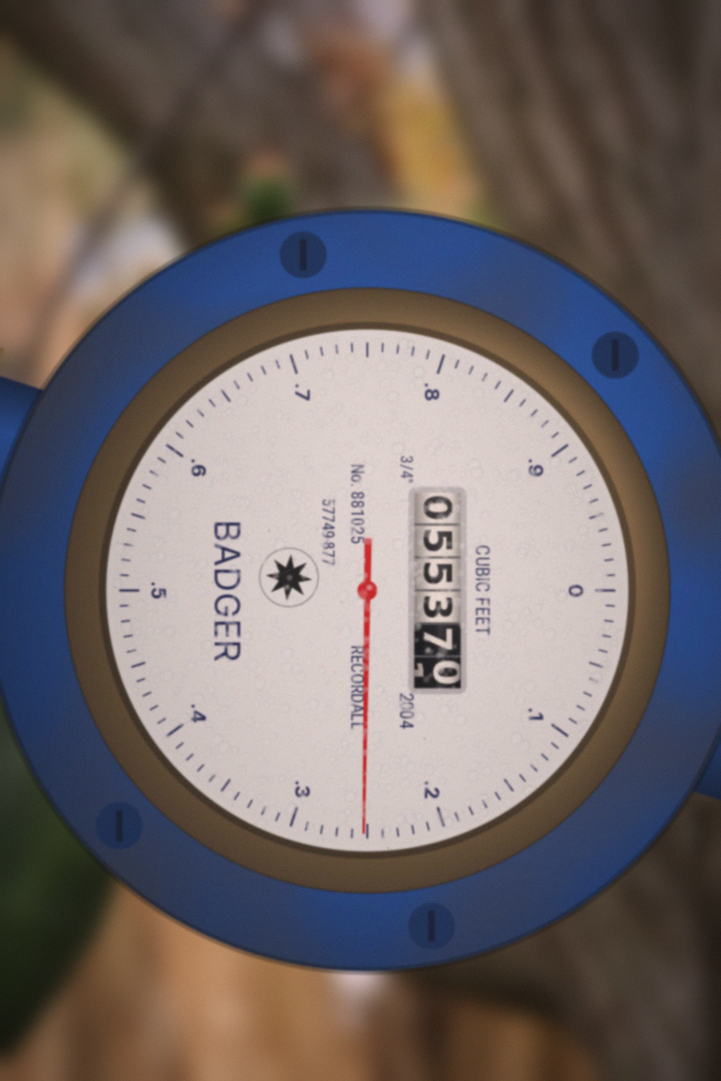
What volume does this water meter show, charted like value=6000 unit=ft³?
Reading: value=55370.25 unit=ft³
